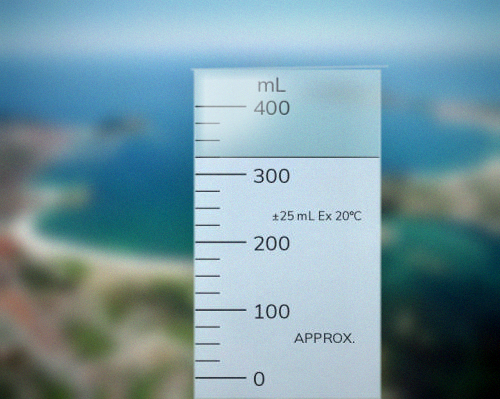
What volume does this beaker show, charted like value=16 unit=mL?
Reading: value=325 unit=mL
